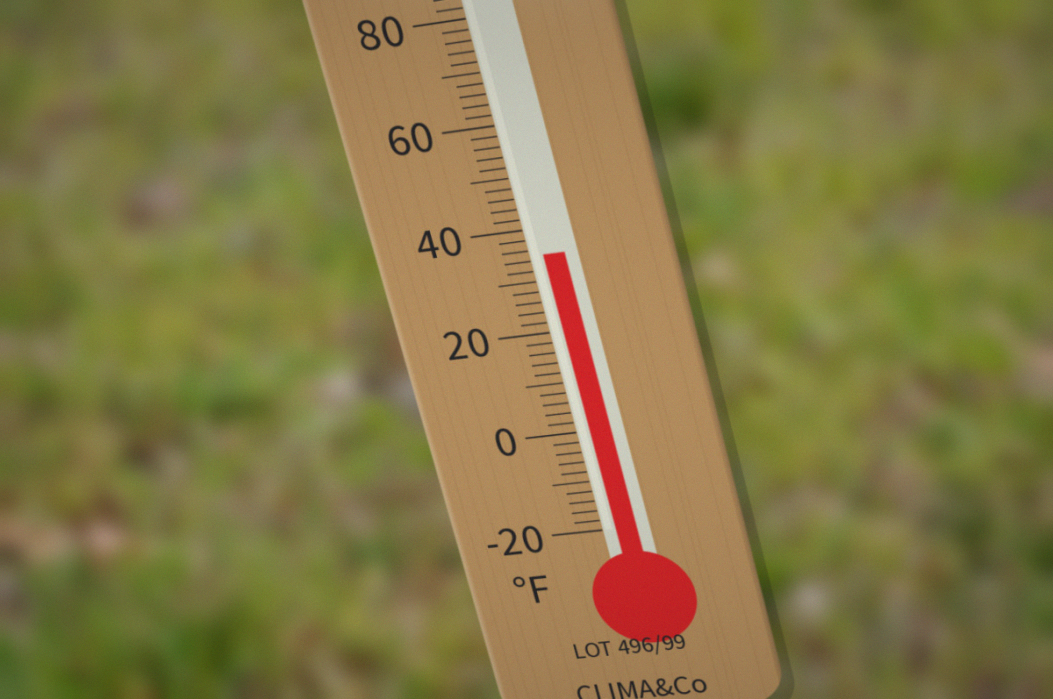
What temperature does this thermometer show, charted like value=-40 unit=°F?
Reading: value=35 unit=°F
